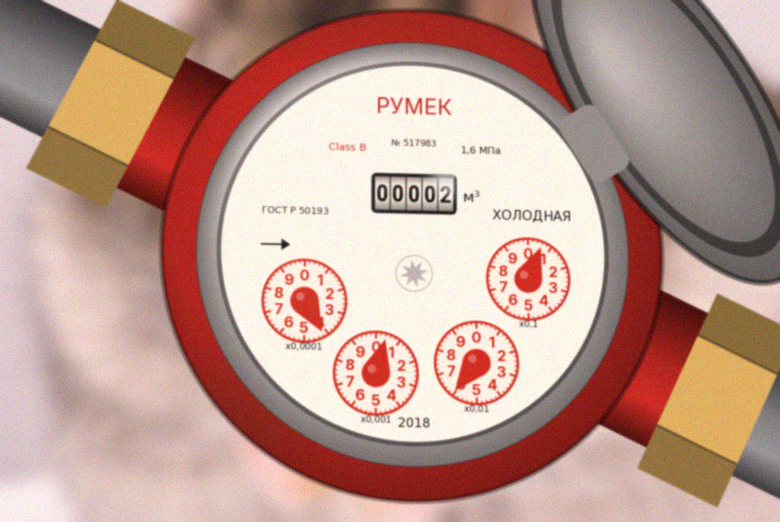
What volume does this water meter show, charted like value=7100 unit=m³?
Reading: value=2.0604 unit=m³
